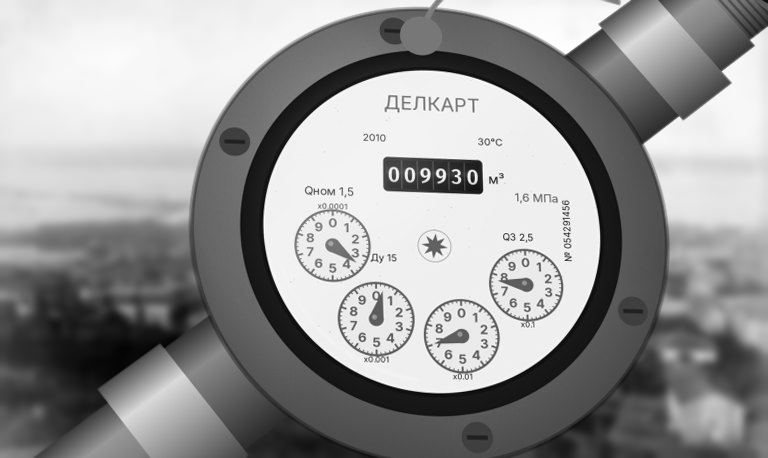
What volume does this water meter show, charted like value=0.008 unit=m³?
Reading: value=9930.7703 unit=m³
